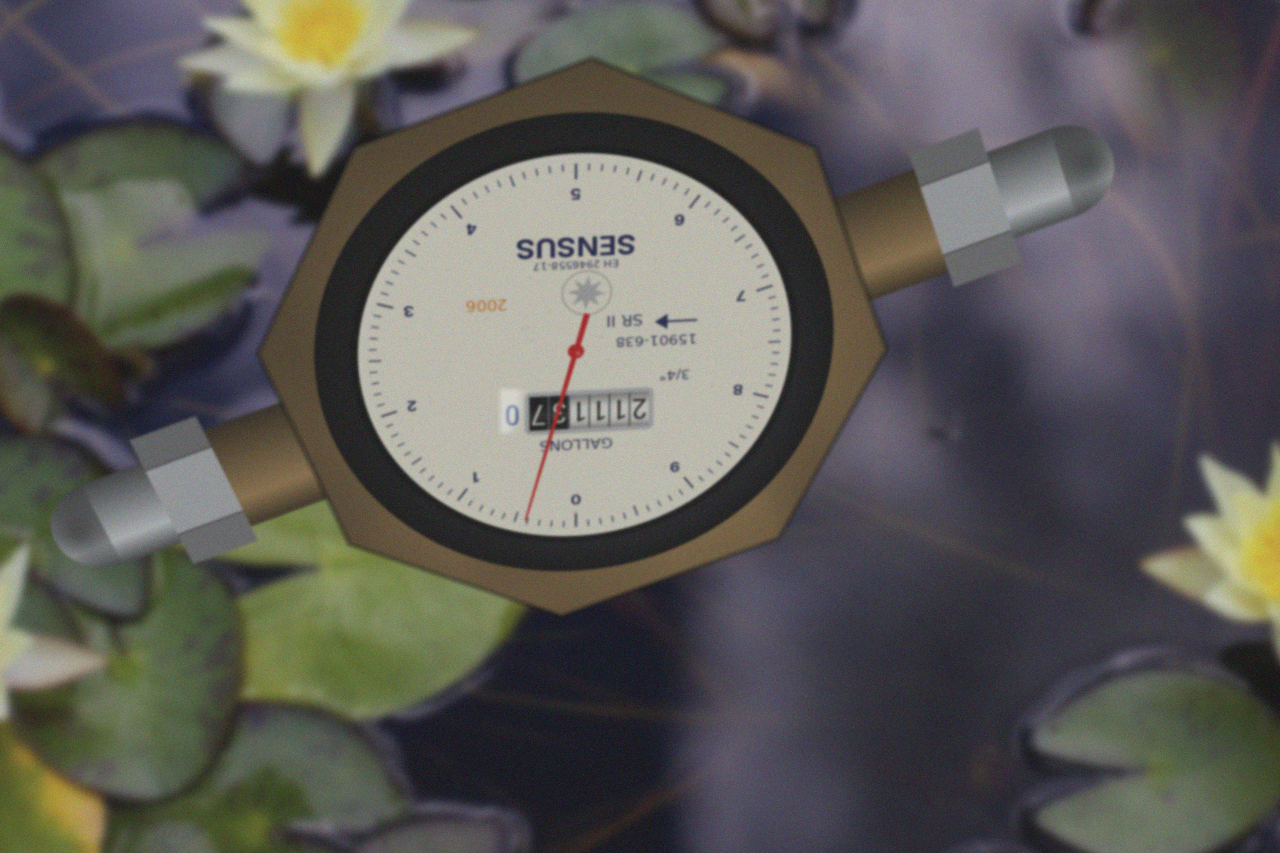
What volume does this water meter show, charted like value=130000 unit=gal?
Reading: value=2111370.4 unit=gal
